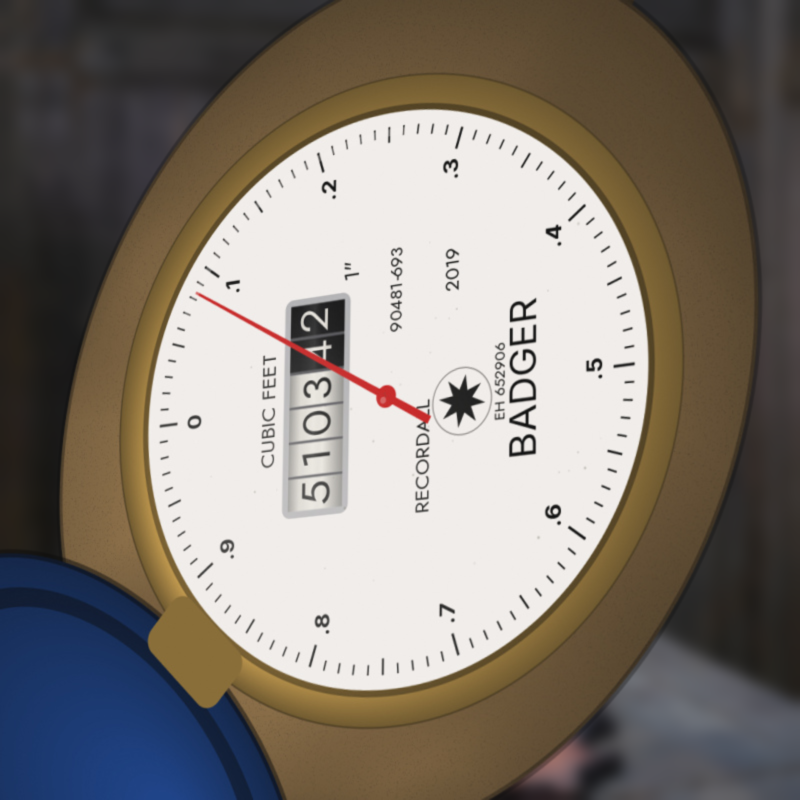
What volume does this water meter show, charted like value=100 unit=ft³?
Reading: value=510342.08 unit=ft³
